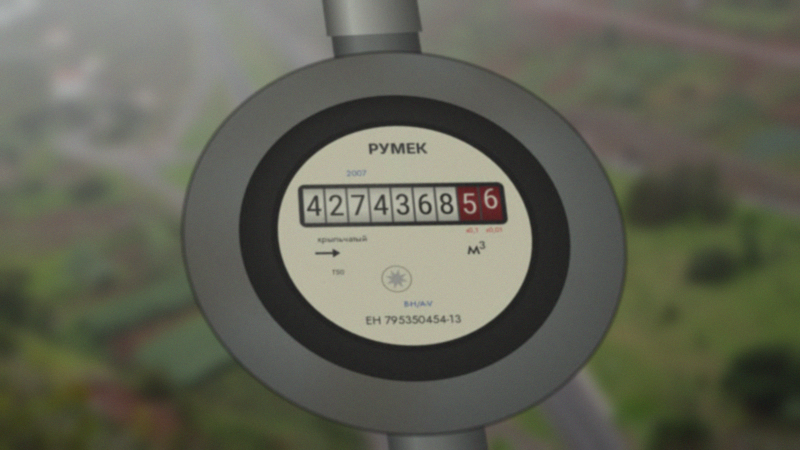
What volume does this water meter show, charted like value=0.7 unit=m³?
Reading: value=4274368.56 unit=m³
